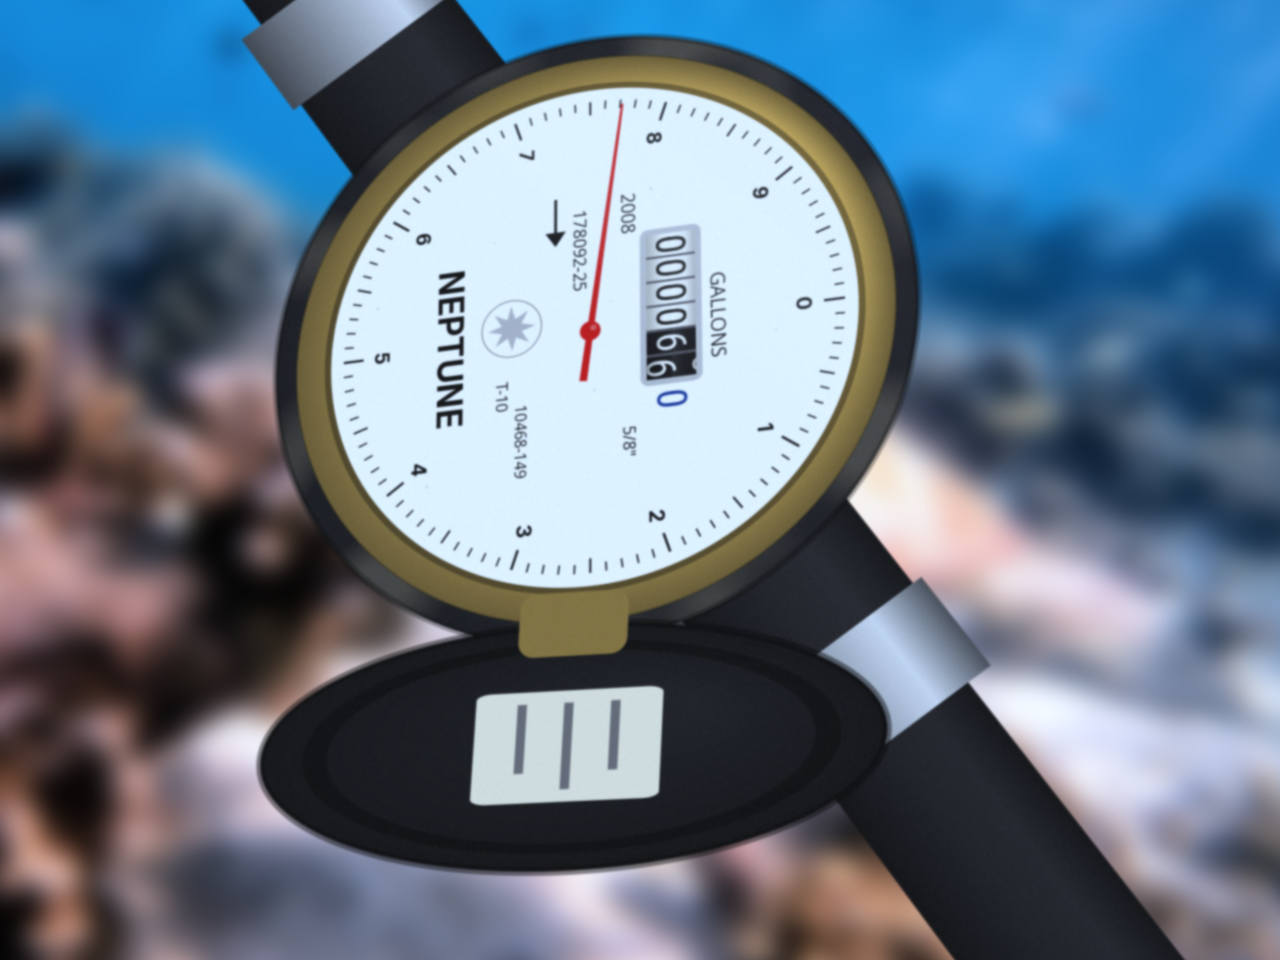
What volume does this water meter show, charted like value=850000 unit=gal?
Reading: value=657.7 unit=gal
